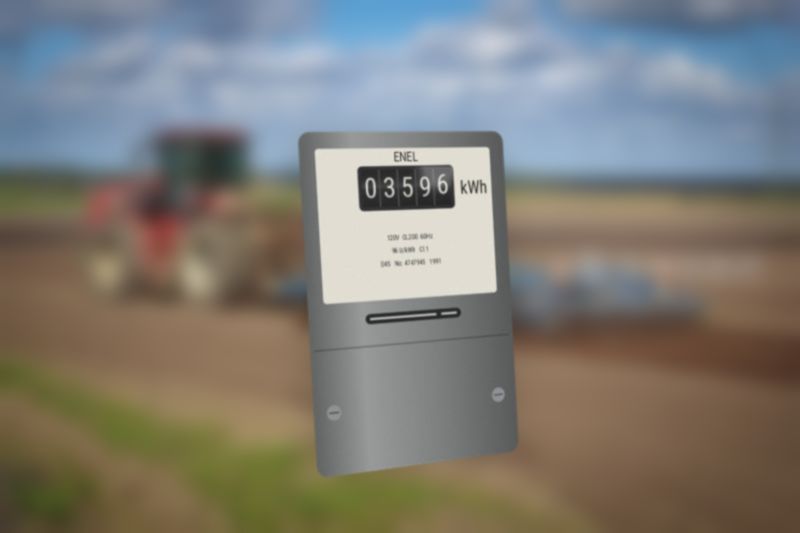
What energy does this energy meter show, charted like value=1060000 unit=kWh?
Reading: value=3596 unit=kWh
